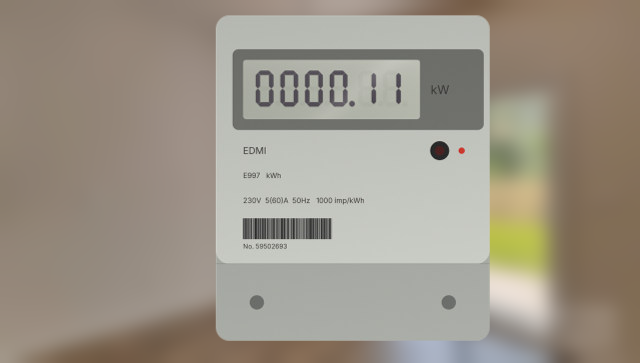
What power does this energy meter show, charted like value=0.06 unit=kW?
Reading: value=0.11 unit=kW
